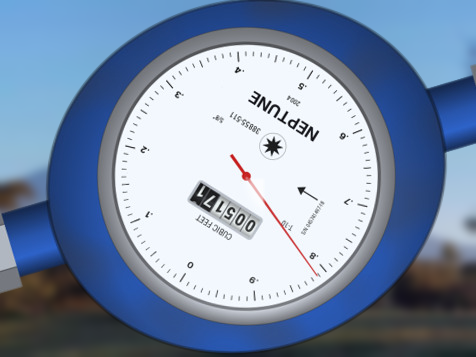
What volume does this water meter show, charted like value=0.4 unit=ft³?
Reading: value=5170.81 unit=ft³
